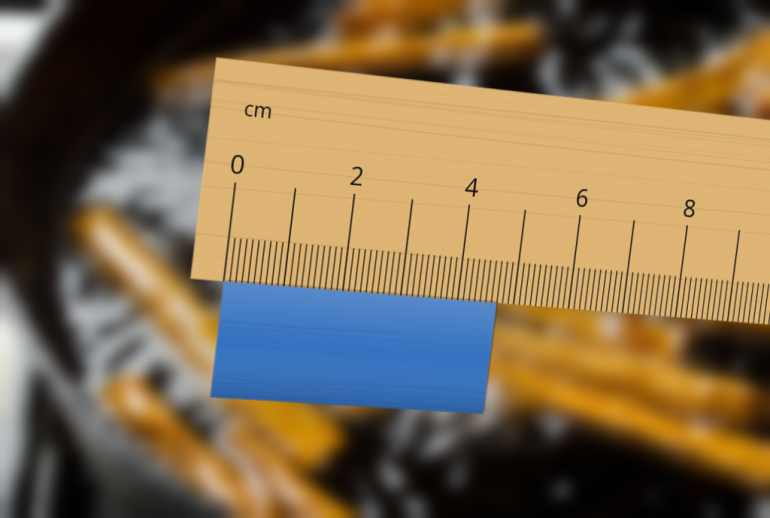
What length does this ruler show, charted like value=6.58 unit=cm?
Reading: value=4.7 unit=cm
